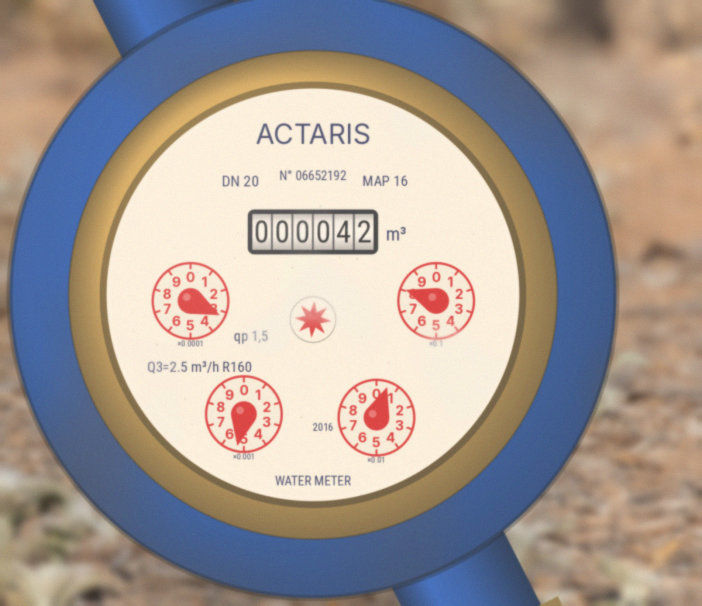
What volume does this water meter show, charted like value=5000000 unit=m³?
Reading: value=42.8053 unit=m³
